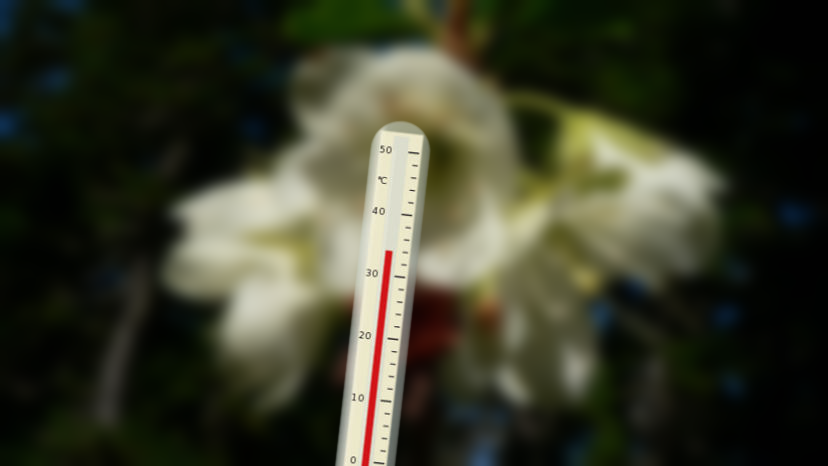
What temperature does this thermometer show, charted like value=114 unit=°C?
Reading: value=34 unit=°C
